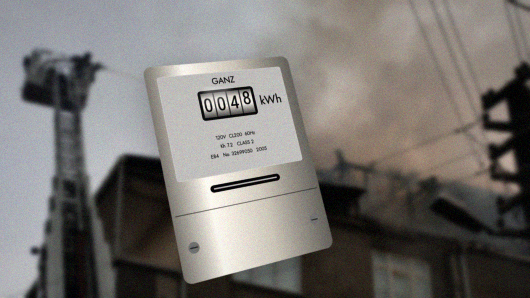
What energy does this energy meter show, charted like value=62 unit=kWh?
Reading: value=48 unit=kWh
